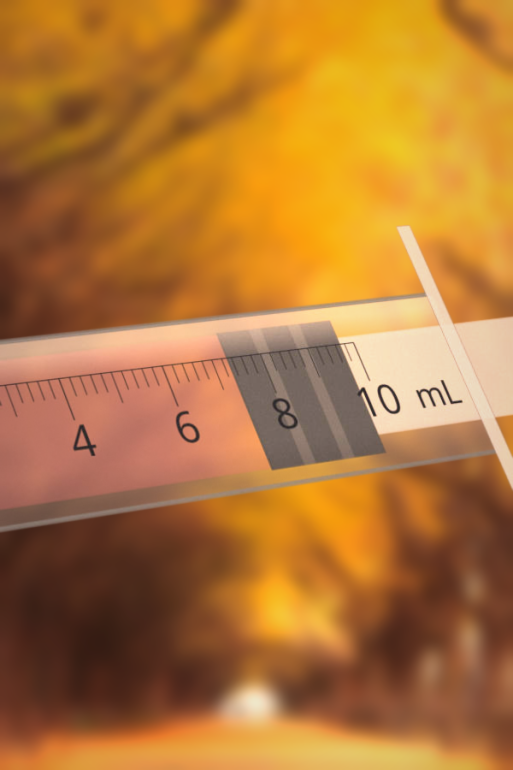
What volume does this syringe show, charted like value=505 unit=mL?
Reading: value=7.3 unit=mL
